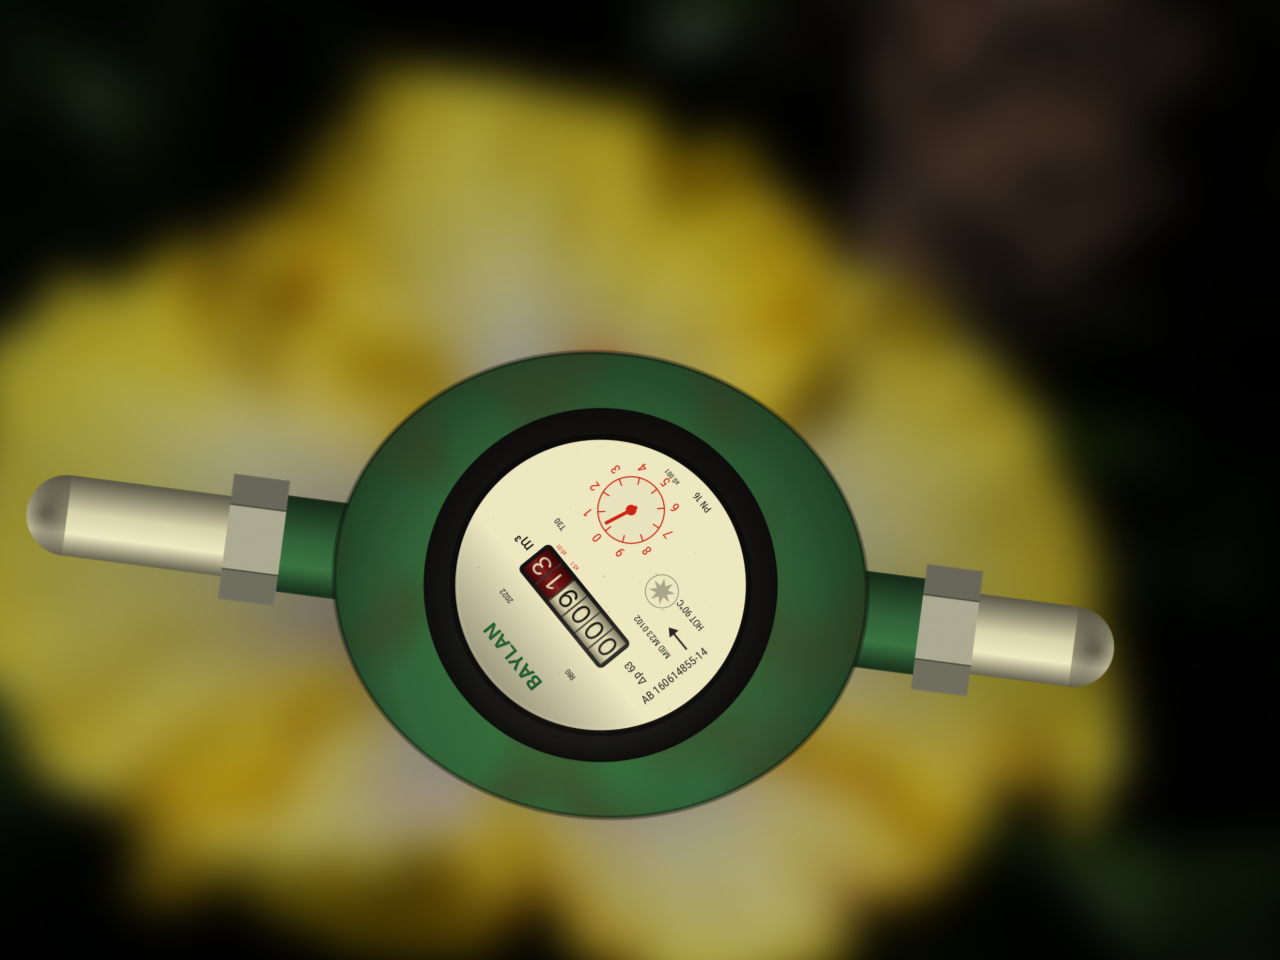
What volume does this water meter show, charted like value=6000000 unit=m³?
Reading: value=9.130 unit=m³
